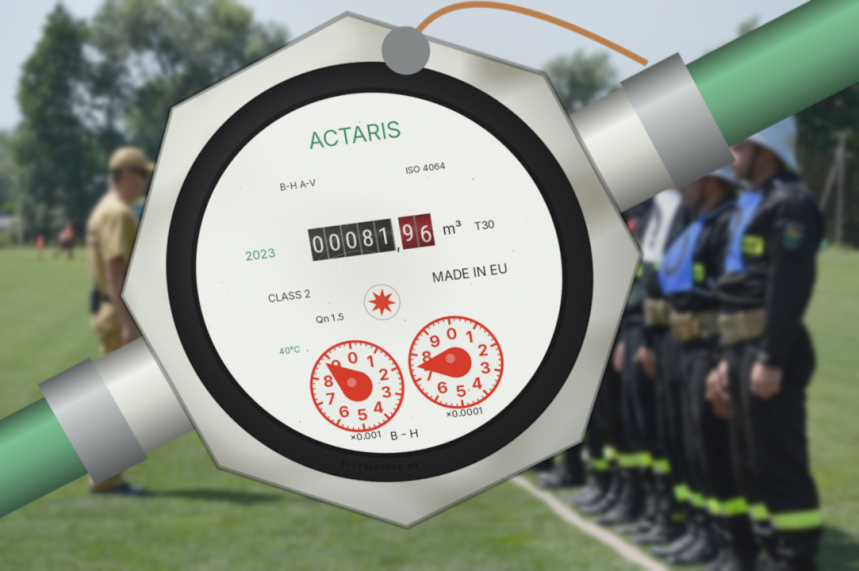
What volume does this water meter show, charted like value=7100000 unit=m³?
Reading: value=81.9587 unit=m³
